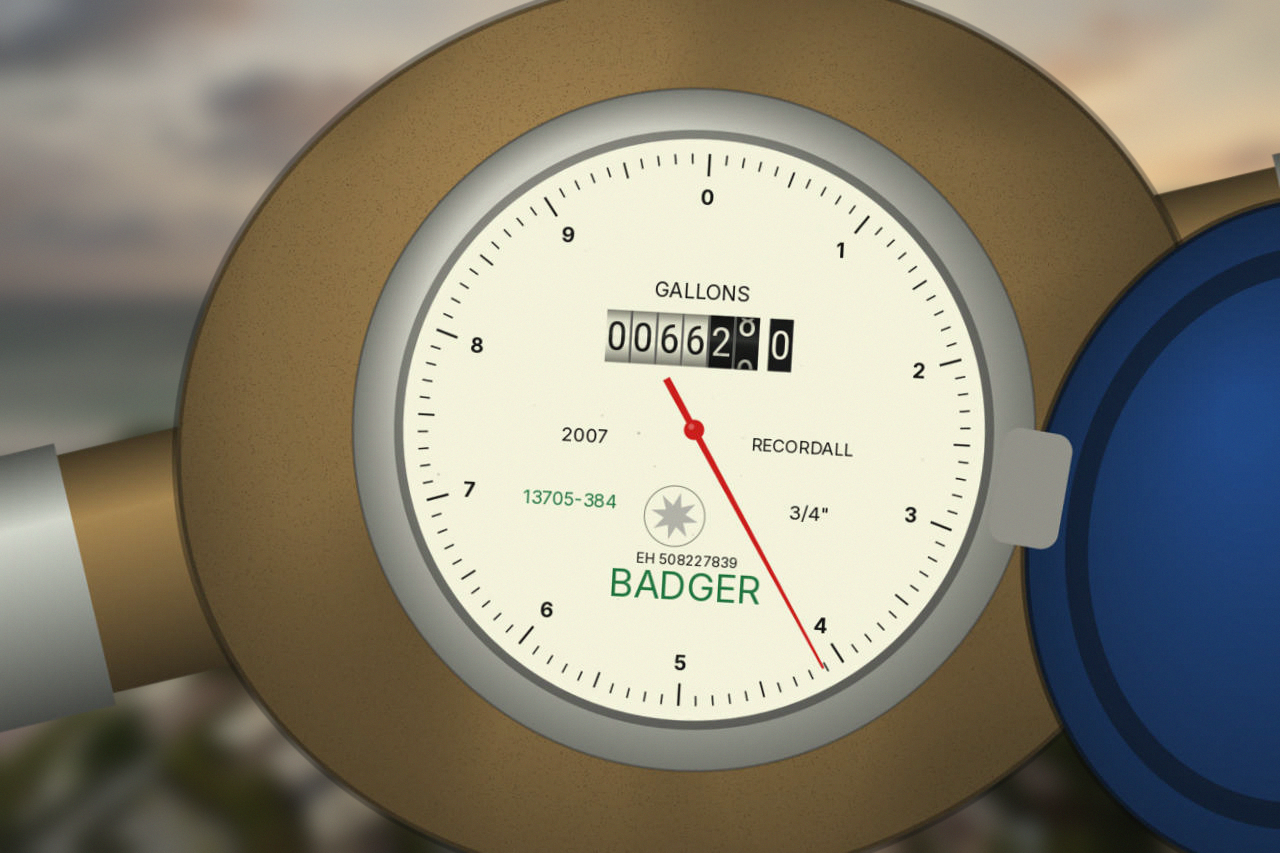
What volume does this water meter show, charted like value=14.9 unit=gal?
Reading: value=66284.1 unit=gal
